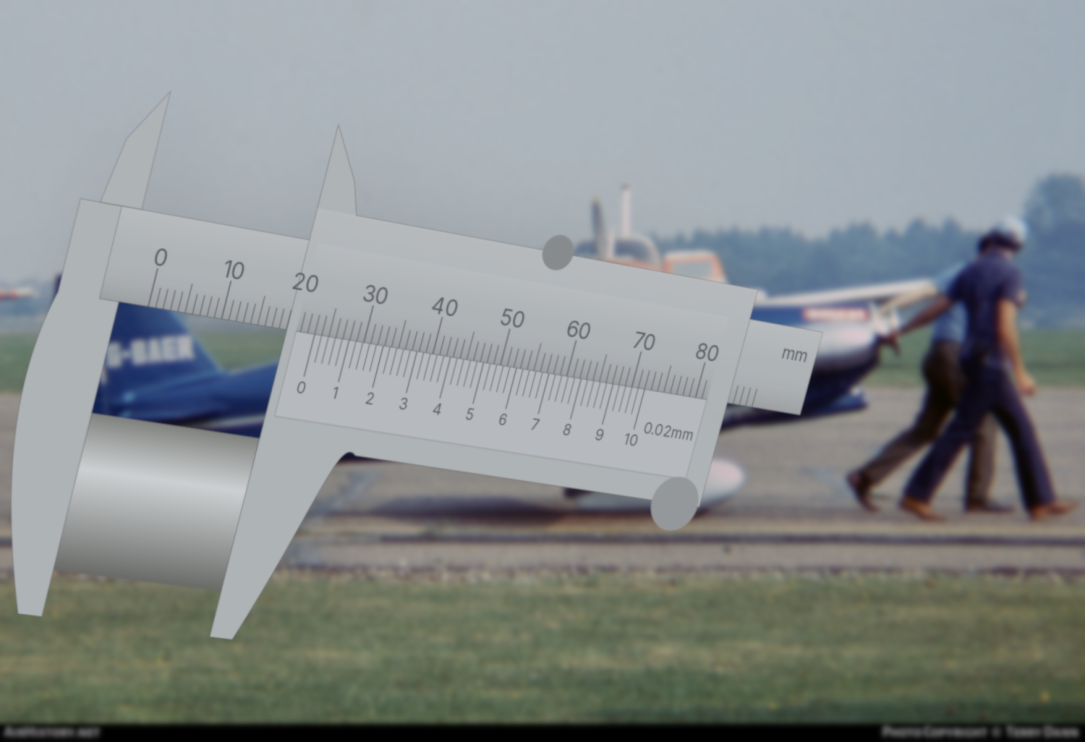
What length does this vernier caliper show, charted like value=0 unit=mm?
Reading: value=23.0 unit=mm
